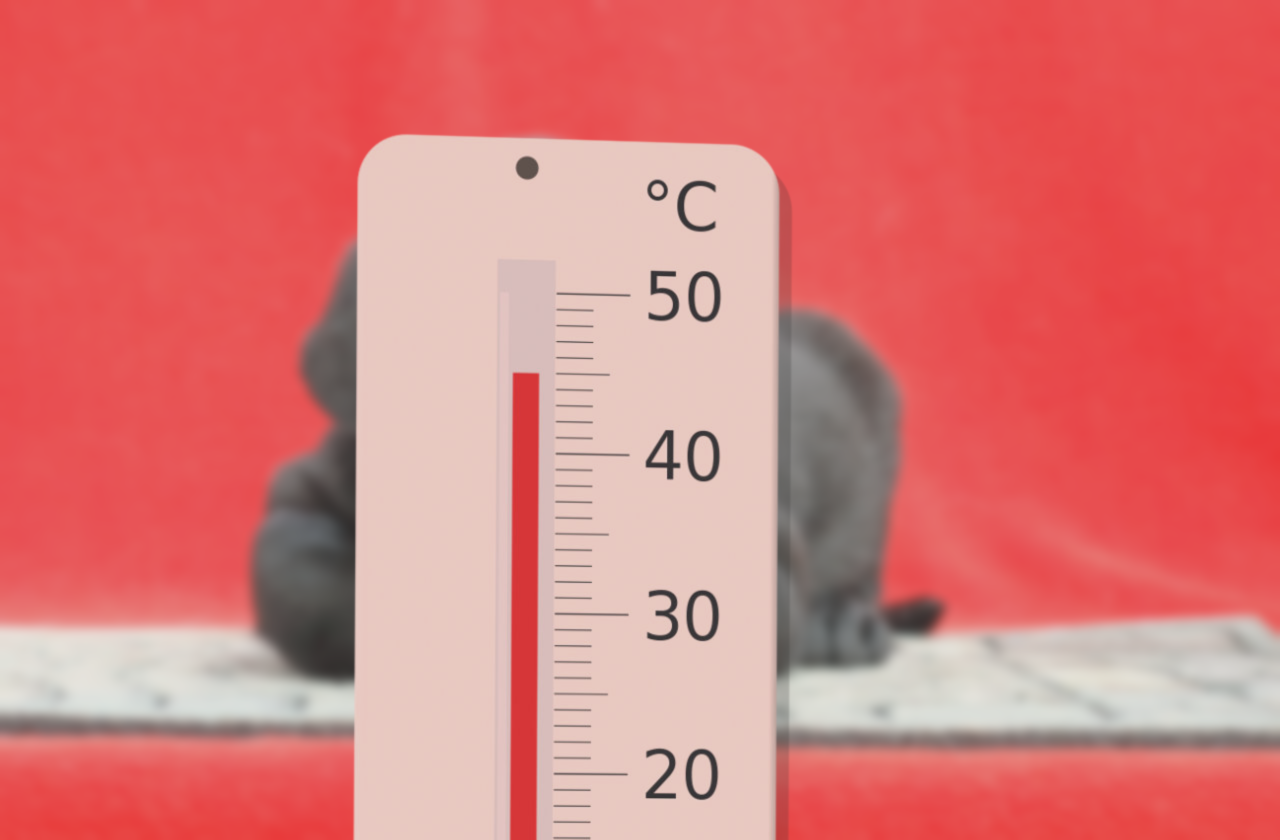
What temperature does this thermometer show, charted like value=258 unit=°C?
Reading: value=45 unit=°C
